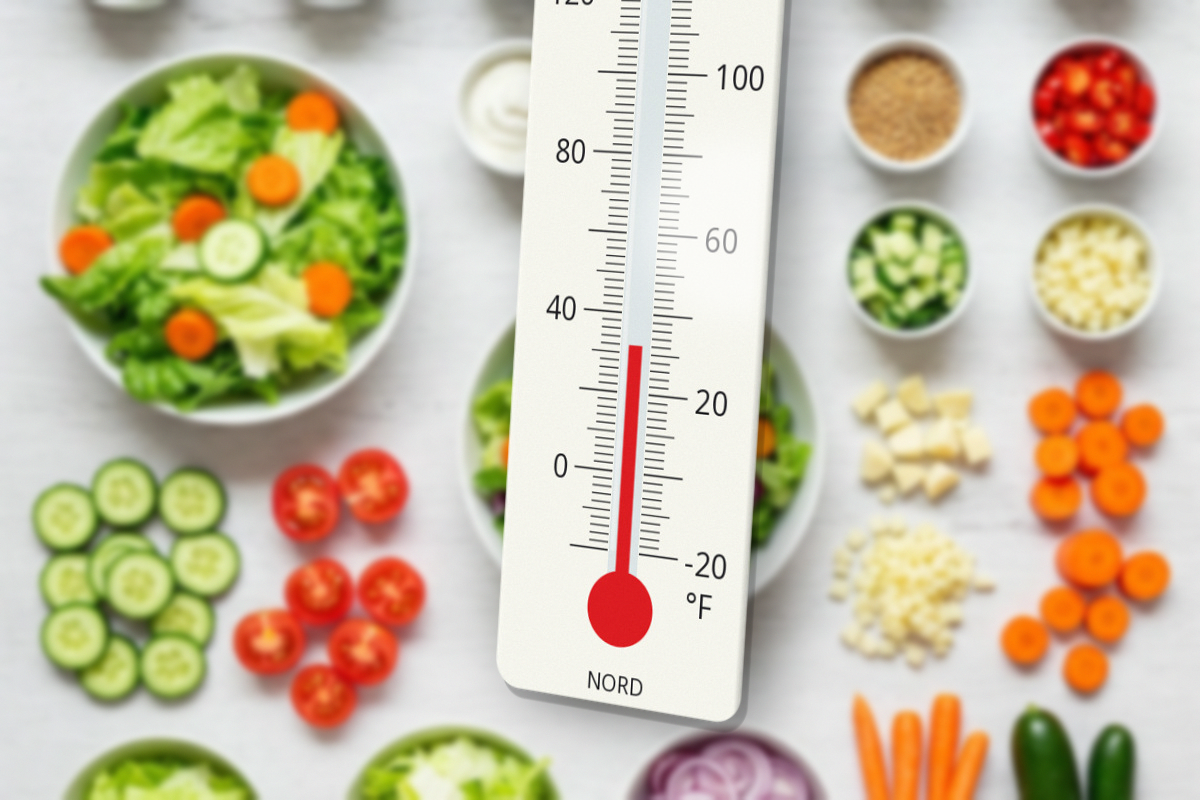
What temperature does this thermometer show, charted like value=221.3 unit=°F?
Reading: value=32 unit=°F
